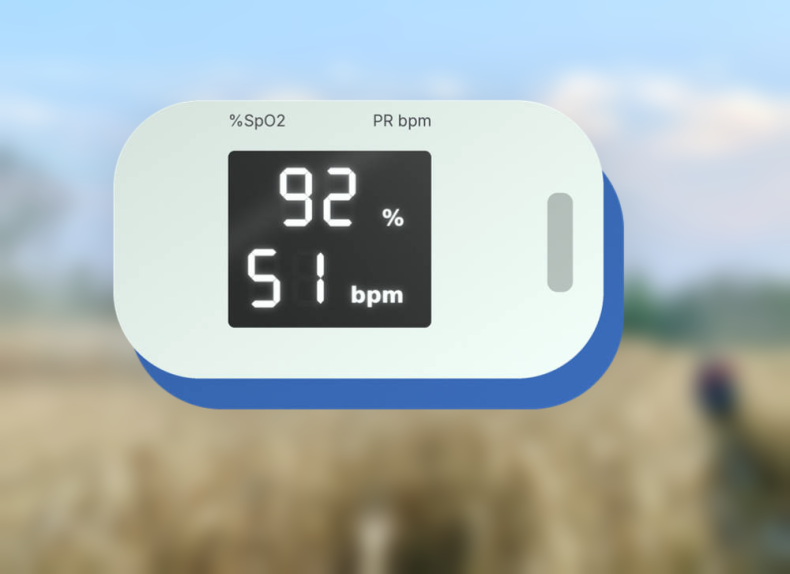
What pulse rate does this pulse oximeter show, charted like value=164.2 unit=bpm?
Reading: value=51 unit=bpm
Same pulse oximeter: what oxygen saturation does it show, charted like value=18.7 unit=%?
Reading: value=92 unit=%
